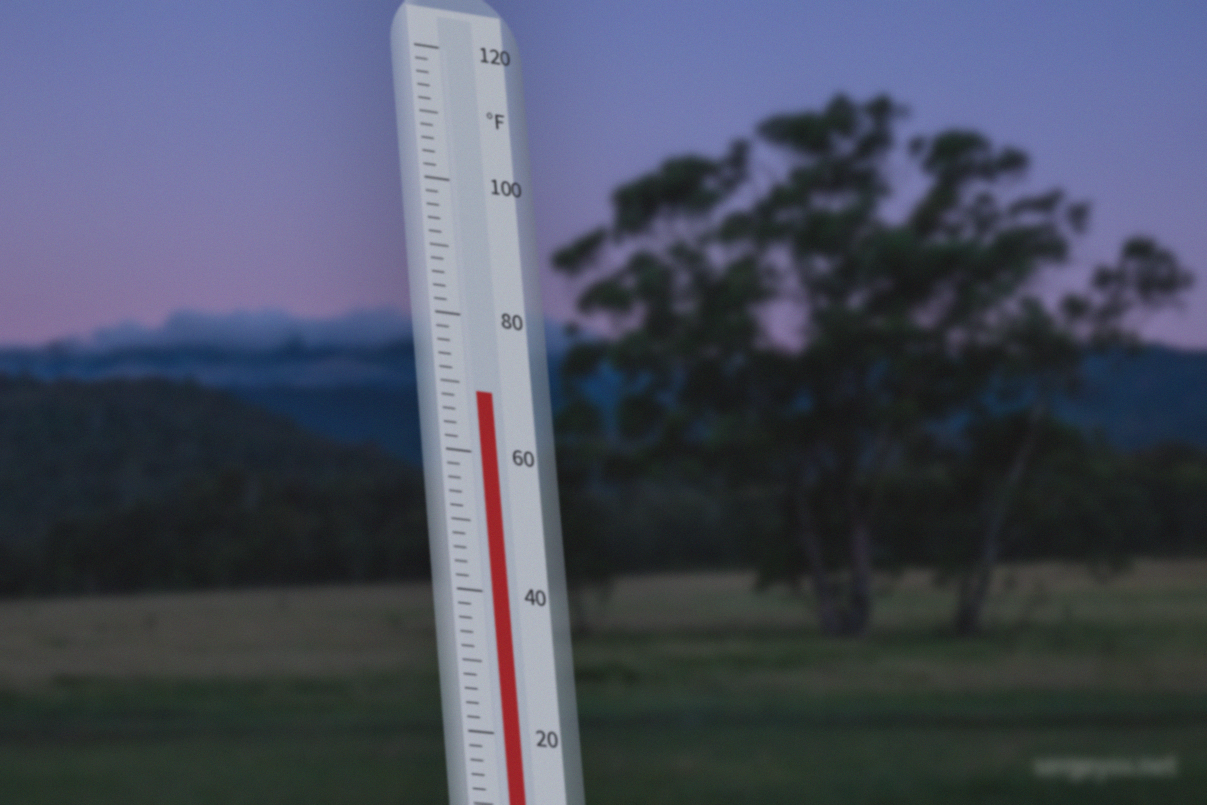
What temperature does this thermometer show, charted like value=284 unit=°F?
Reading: value=69 unit=°F
